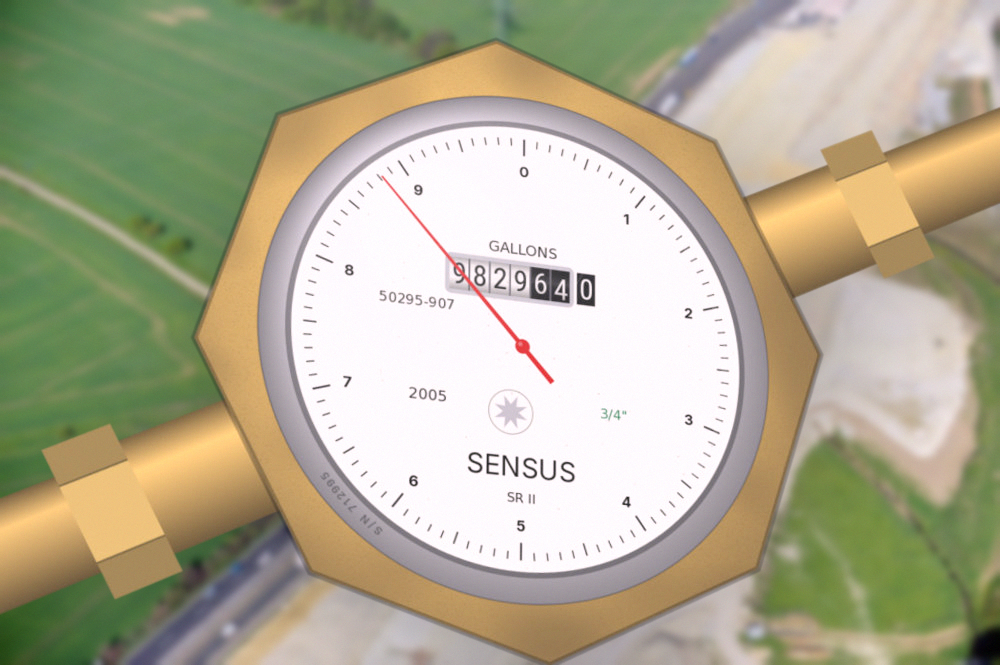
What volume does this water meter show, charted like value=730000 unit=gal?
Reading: value=9829638.8 unit=gal
